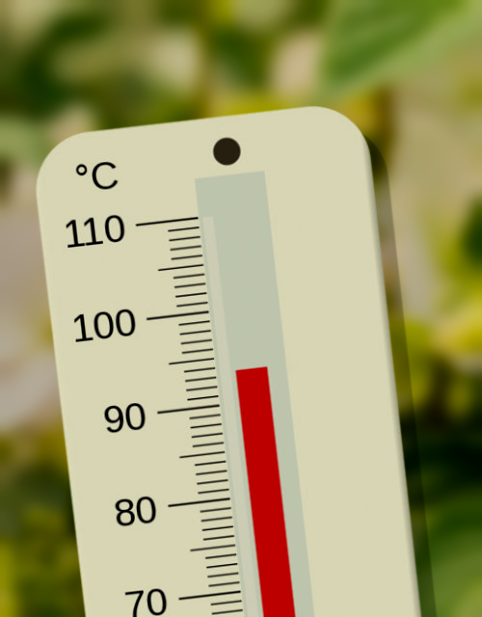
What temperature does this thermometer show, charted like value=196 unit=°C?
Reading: value=93.5 unit=°C
